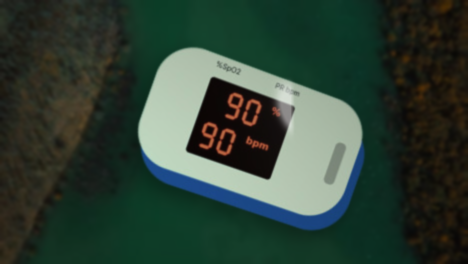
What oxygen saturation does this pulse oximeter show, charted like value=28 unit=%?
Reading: value=90 unit=%
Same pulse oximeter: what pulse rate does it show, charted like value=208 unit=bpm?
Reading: value=90 unit=bpm
